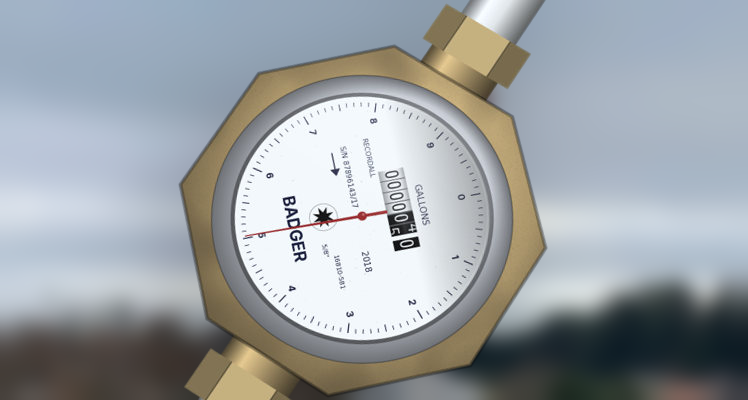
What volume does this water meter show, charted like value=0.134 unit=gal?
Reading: value=45.0 unit=gal
